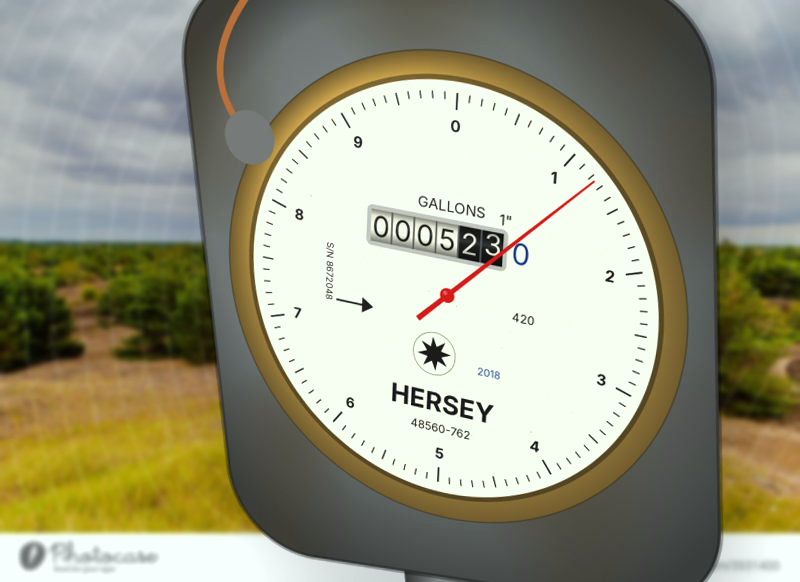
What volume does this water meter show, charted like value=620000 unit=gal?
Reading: value=5231.2 unit=gal
